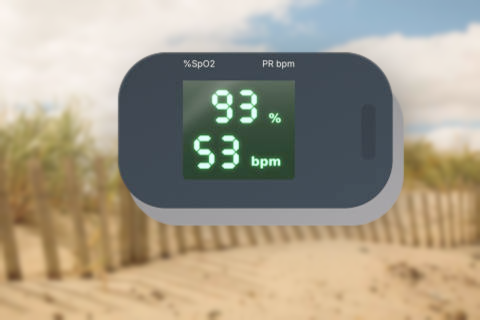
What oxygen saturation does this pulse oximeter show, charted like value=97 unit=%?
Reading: value=93 unit=%
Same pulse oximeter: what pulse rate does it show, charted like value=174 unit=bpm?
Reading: value=53 unit=bpm
